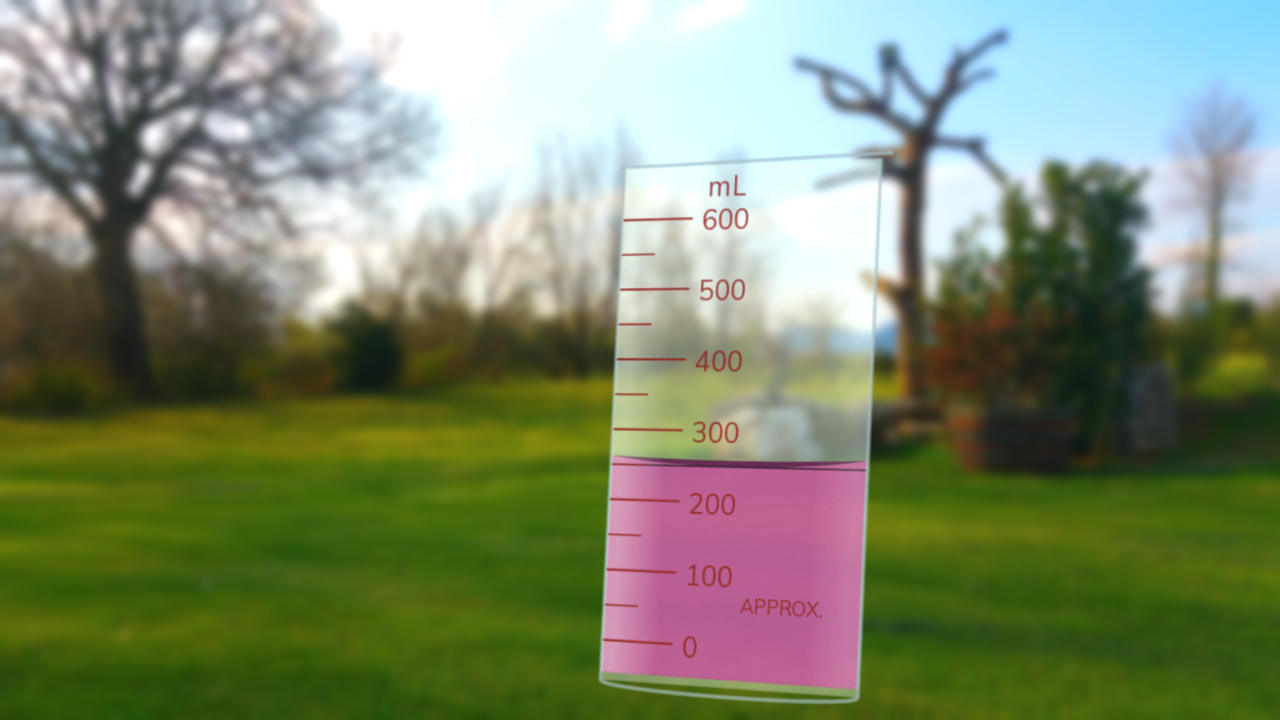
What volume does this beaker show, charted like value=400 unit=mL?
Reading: value=250 unit=mL
